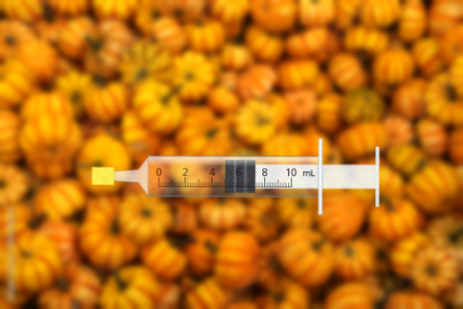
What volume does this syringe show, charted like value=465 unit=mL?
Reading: value=5 unit=mL
